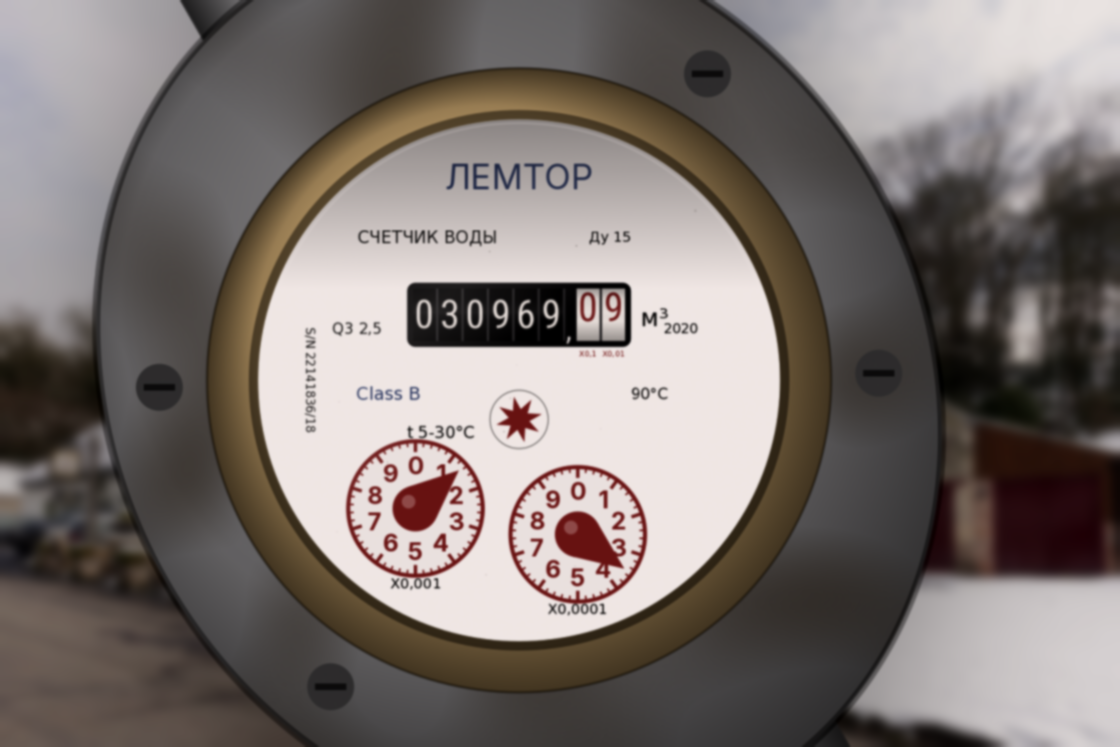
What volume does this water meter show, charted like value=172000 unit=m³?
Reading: value=30969.0913 unit=m³
